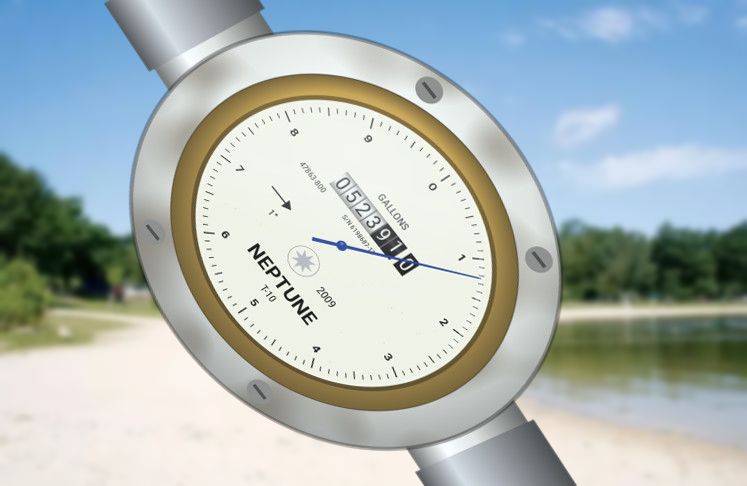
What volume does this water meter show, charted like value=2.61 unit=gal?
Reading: value=523911.2 unit=gal
